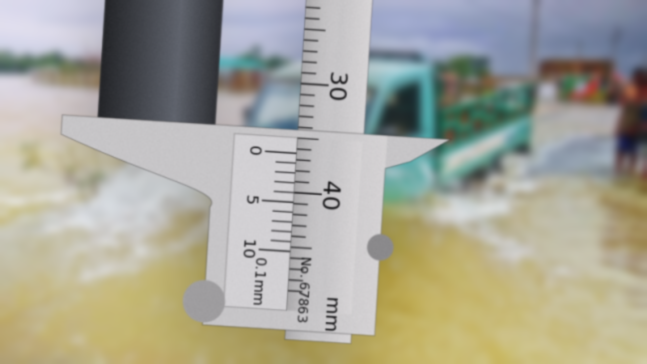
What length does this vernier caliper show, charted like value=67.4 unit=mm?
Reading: value=36.4 unit=mm
